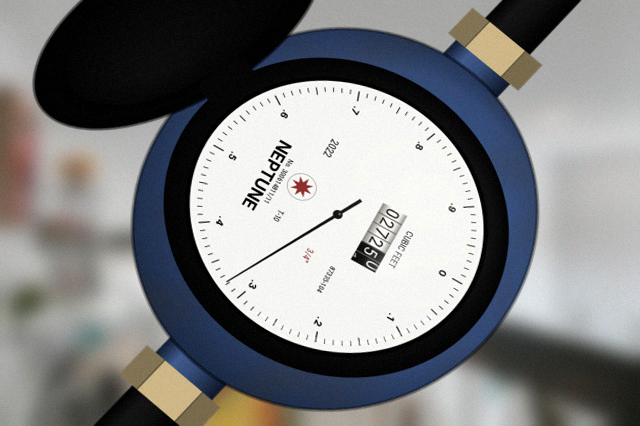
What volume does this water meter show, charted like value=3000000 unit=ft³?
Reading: value=27250.32 unit=ft³
